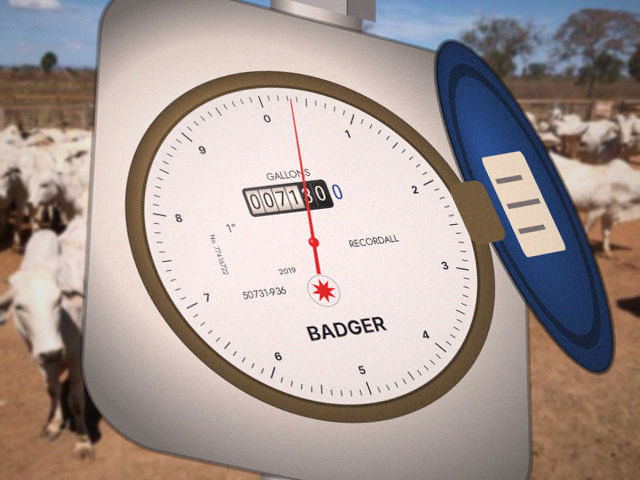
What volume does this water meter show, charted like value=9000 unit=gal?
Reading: value=71300.3 unit=gal
